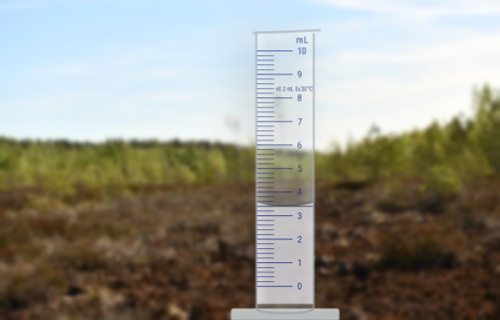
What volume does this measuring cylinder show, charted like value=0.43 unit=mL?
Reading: value=3.4 unit=mL
